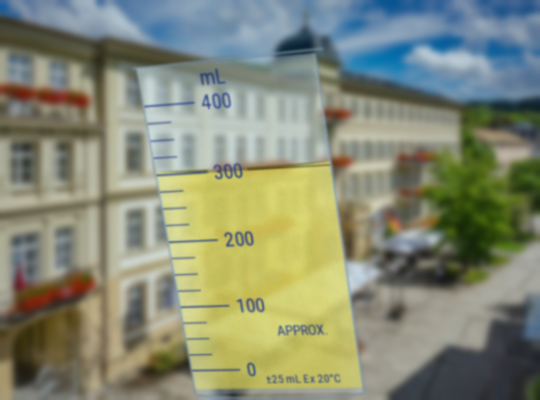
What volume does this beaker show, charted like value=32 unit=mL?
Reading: value=300 unit=mL
